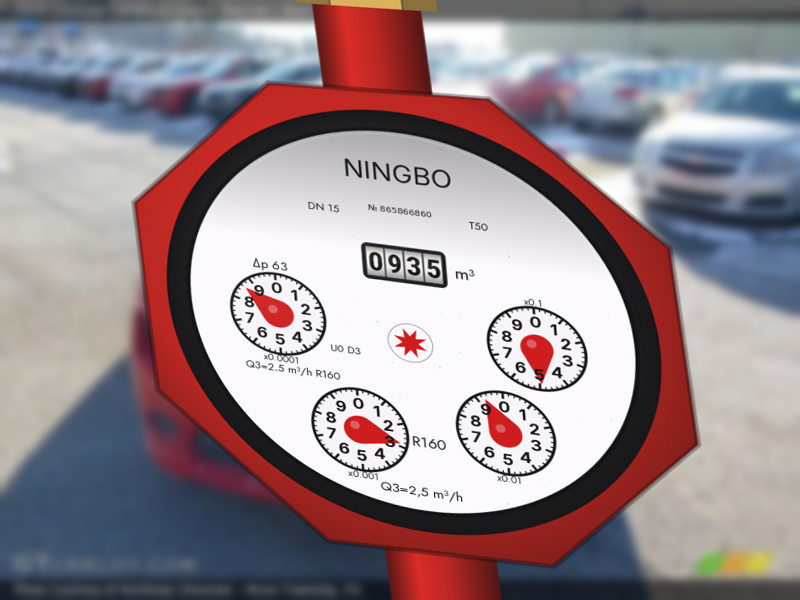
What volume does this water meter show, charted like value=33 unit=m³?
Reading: value=935.4928 unit=m³
